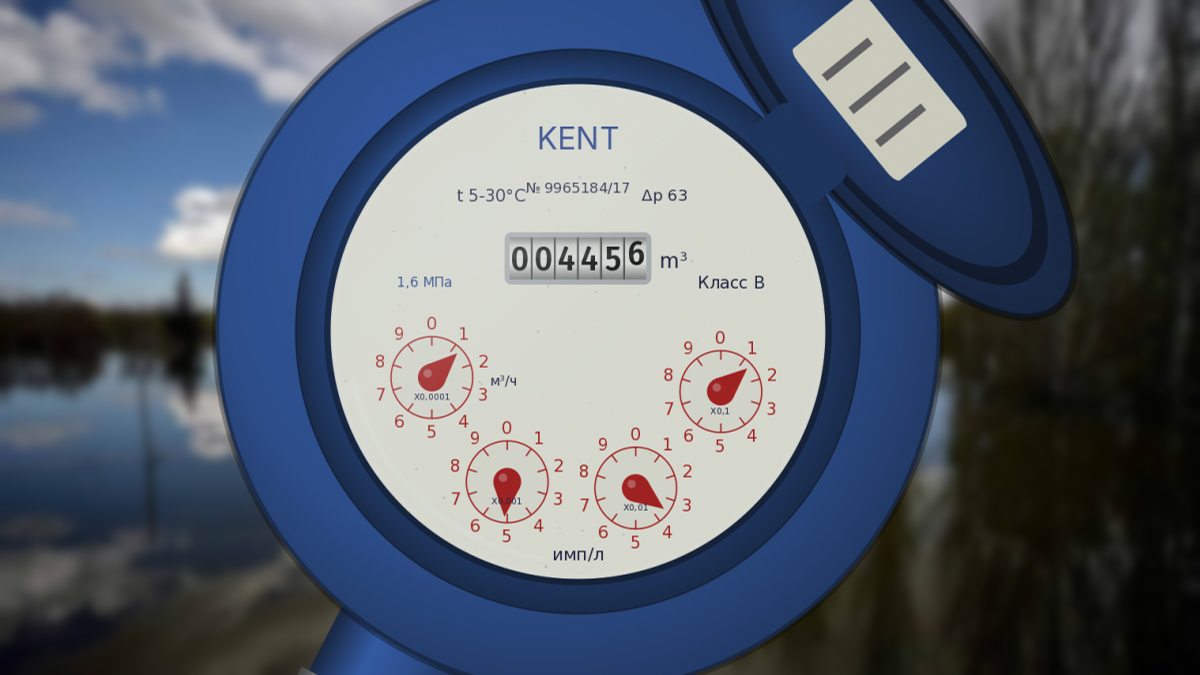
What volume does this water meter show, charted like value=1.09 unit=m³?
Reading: value=4456.1351 unit=m³
